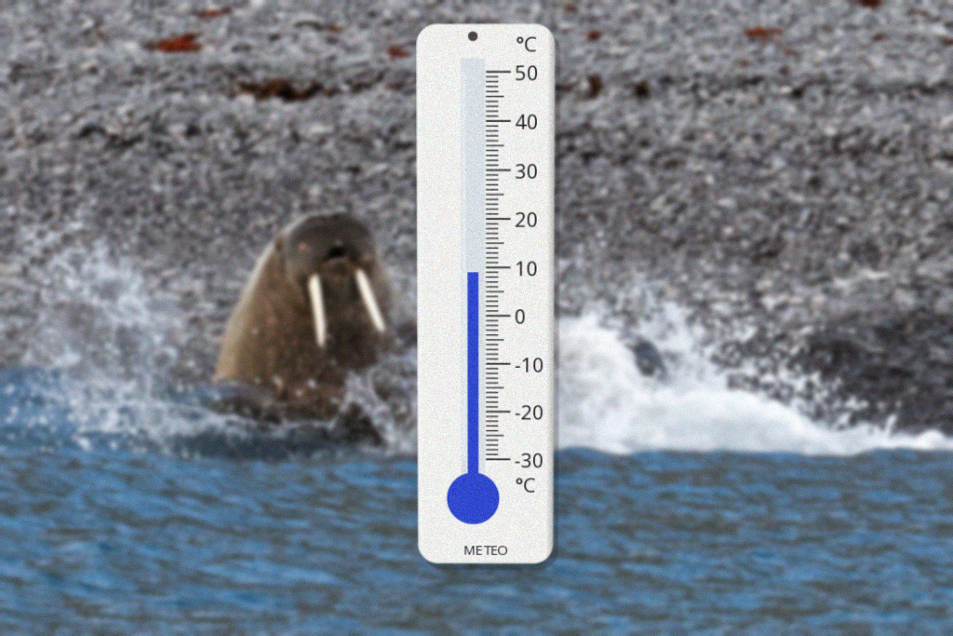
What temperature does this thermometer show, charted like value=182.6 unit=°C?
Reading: value=9 unit=°C
